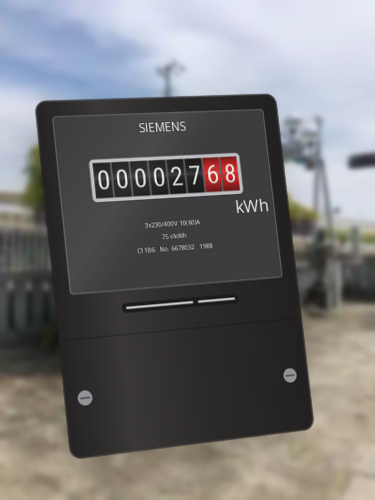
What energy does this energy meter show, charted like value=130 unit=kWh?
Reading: value=27.68 unit=kWh
